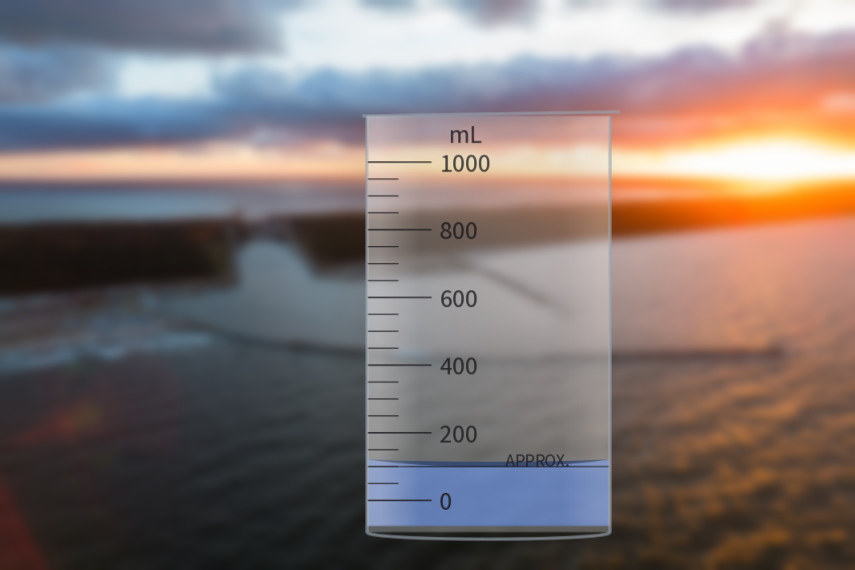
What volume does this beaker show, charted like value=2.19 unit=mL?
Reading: value=100 unit=mL
